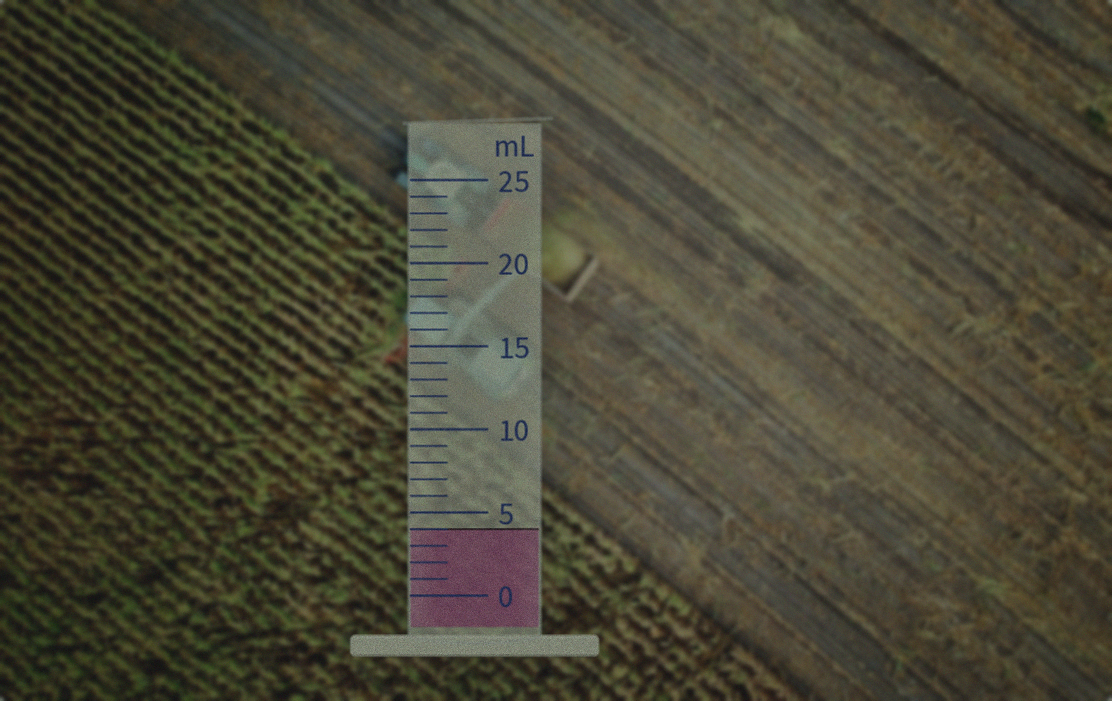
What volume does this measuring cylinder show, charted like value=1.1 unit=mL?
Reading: value=4 unit=mL
